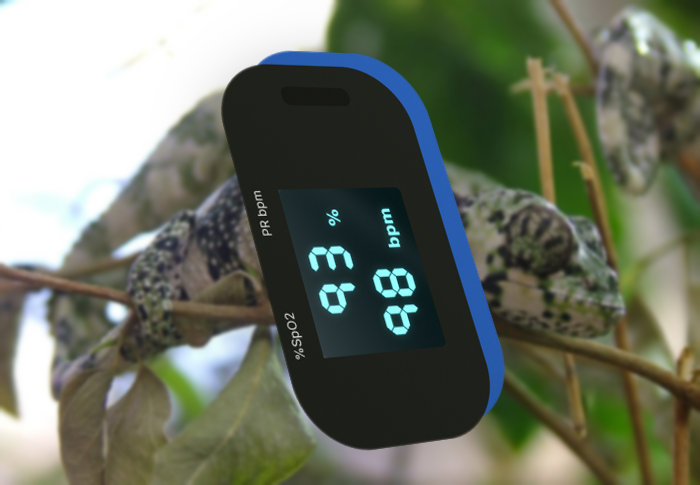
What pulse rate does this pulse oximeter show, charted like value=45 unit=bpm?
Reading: value=98 unit=bpm
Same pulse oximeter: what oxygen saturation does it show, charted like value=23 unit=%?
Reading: value=93 unit=%
